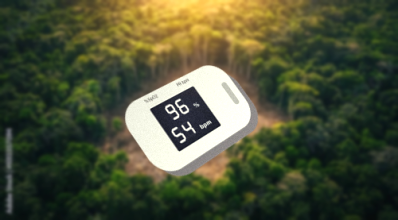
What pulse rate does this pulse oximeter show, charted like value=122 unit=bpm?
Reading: value=54 unit=bpm
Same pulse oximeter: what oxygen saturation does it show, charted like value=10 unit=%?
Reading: value=96 unit=%
